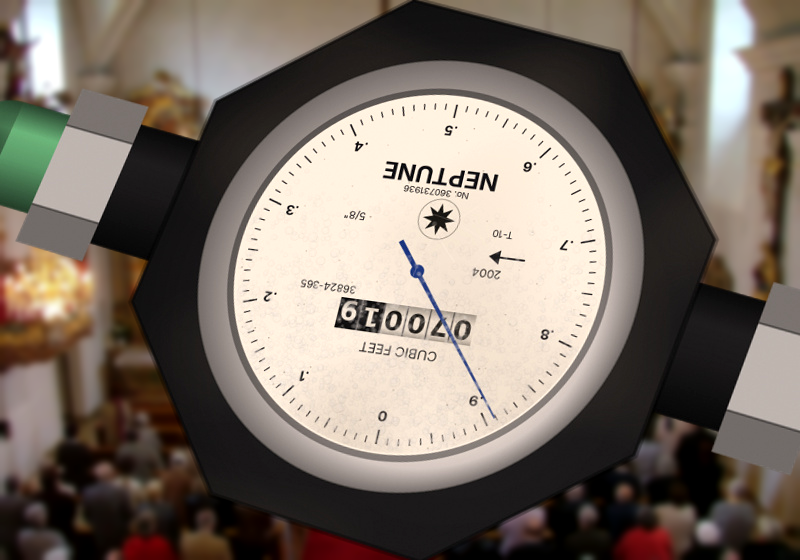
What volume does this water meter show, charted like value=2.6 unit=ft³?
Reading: value=70018.89 unit=ft³
